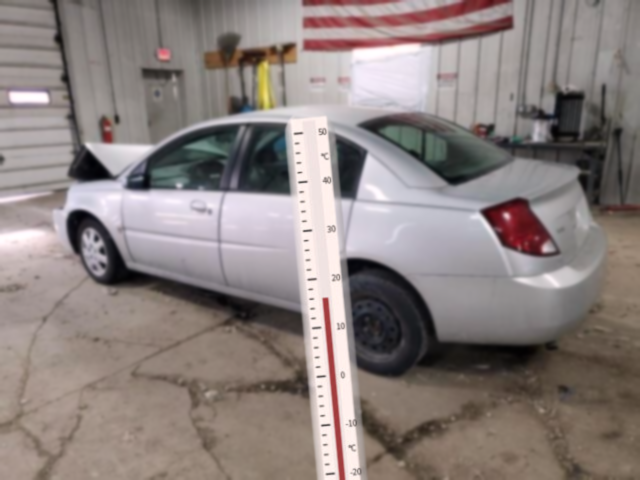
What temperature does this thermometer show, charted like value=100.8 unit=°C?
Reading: value=16 unit=°C
